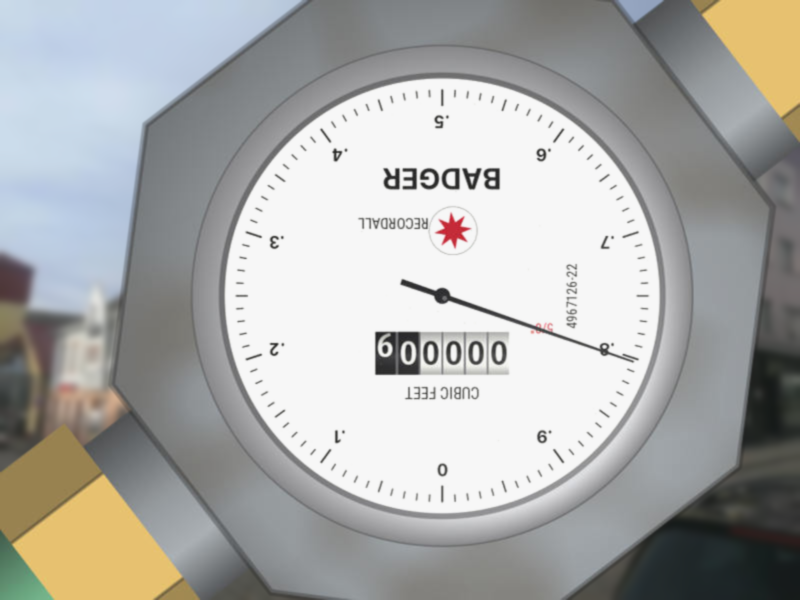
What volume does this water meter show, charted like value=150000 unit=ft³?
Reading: value=8.80 unit=ft³
